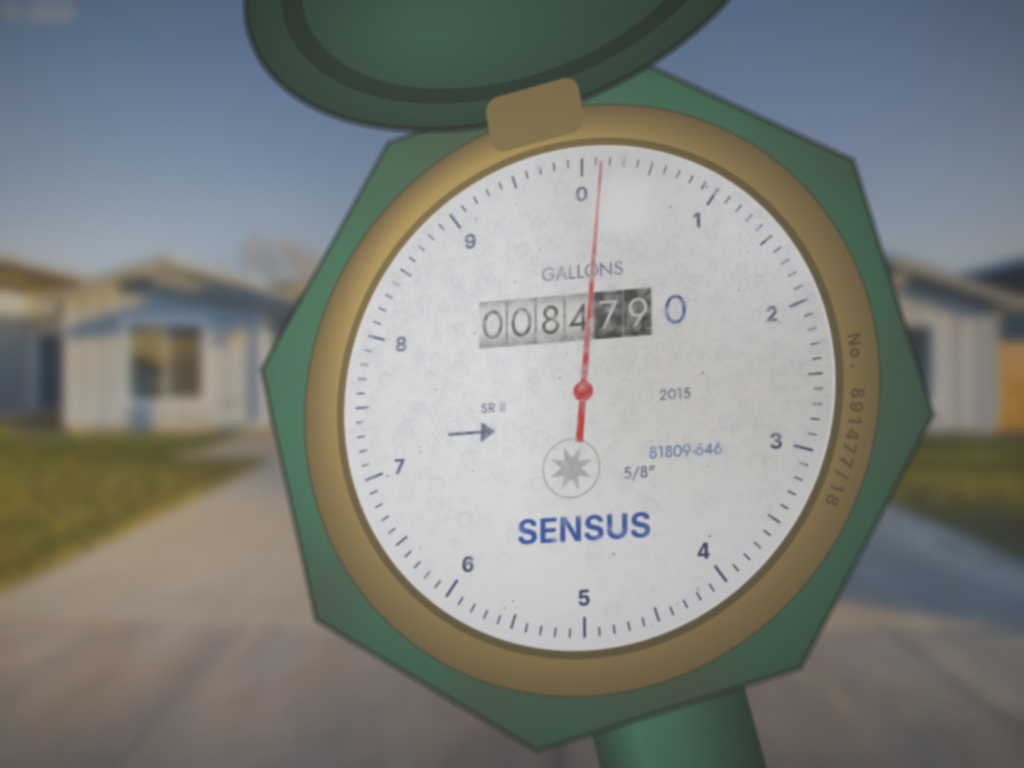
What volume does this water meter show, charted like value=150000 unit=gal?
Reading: value=84790.1 unit=gal
